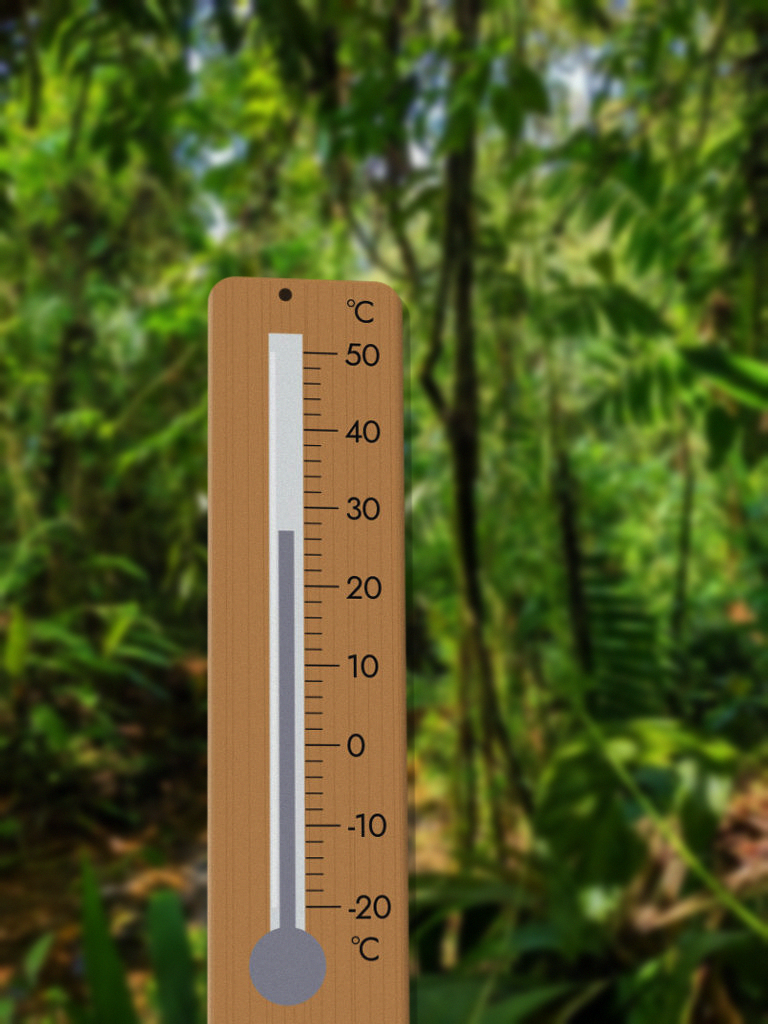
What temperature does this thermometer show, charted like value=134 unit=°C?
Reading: value=27 unit=°C
